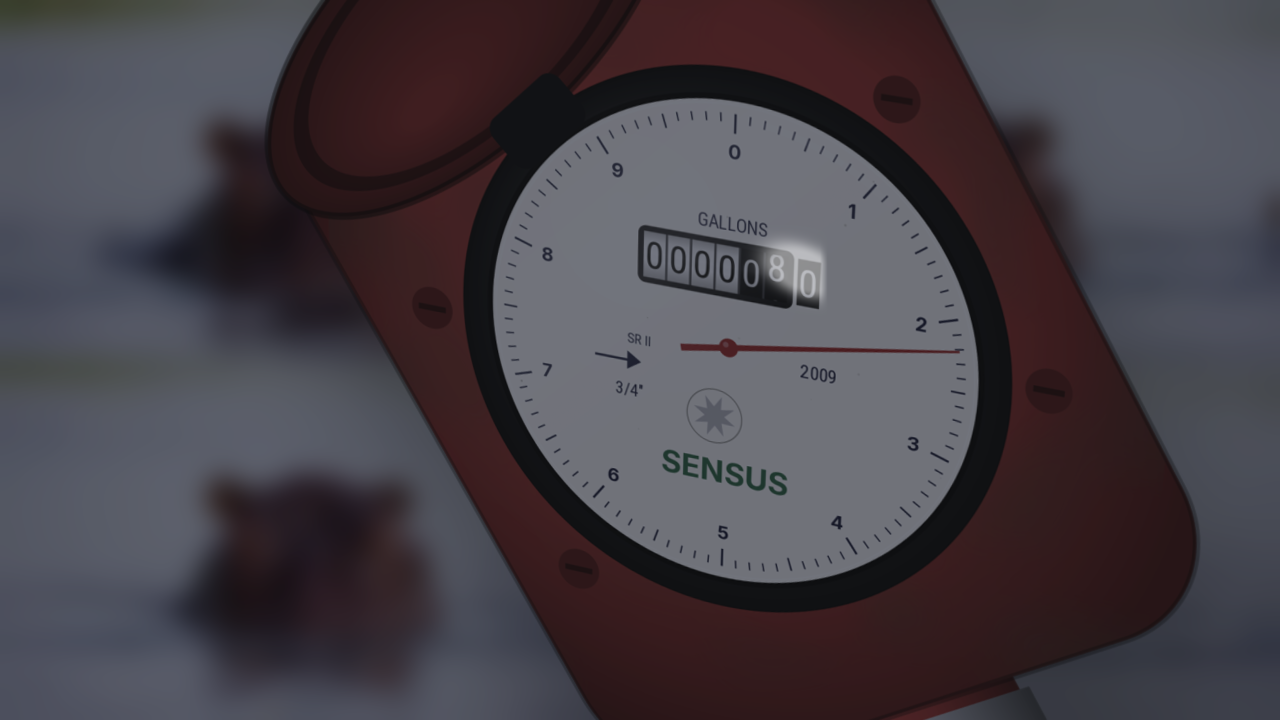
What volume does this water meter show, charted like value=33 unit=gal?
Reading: value=82.2 unit=gal
